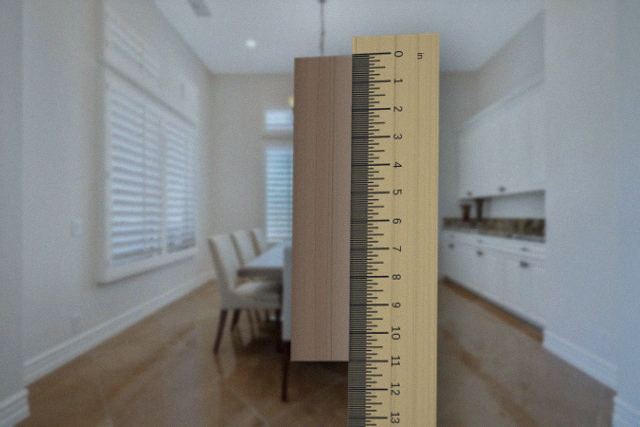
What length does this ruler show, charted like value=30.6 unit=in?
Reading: value=11 unit=in
